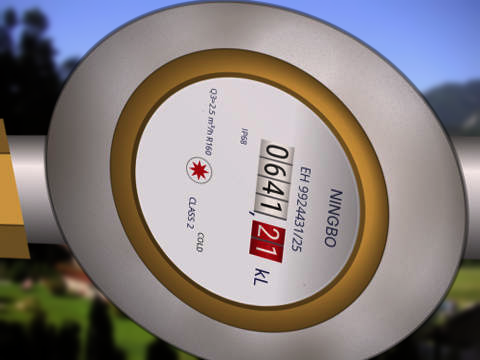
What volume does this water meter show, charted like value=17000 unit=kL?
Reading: value=641.21 unit=kL
